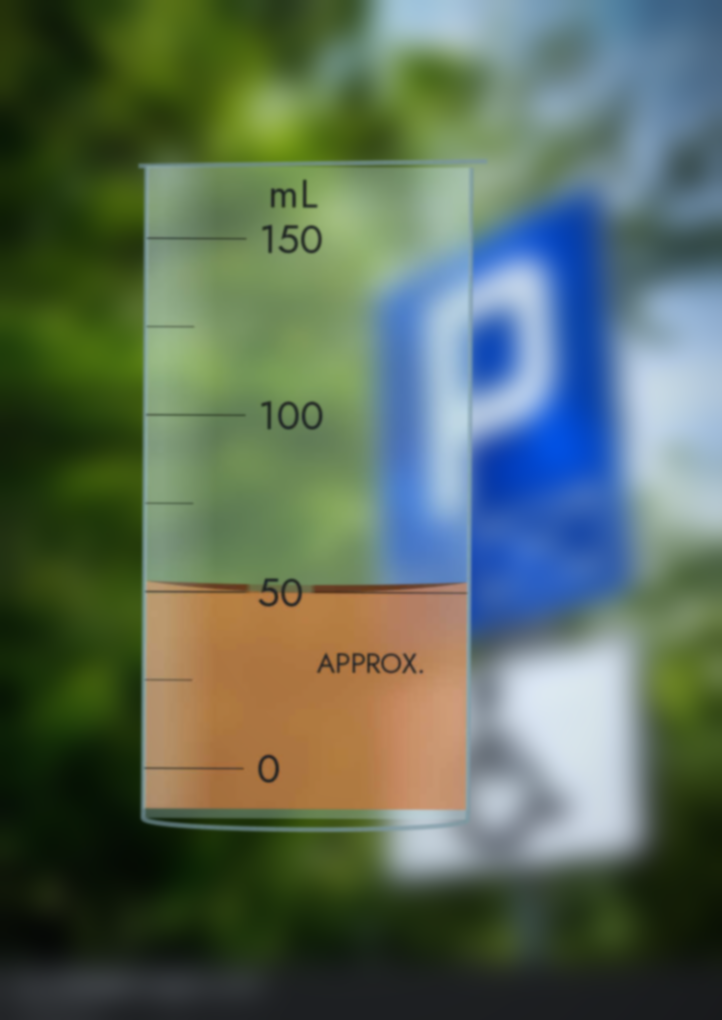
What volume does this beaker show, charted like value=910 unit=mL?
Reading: value=50 unit=mL
